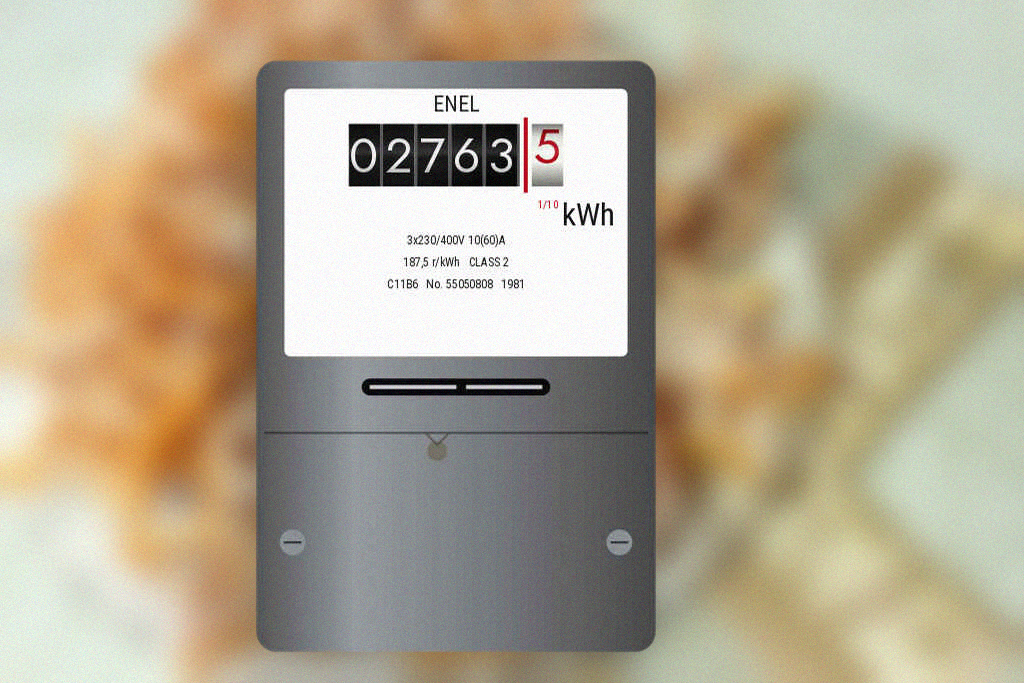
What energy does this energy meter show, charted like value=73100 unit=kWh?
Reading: value=2763.5 unit=kWh
